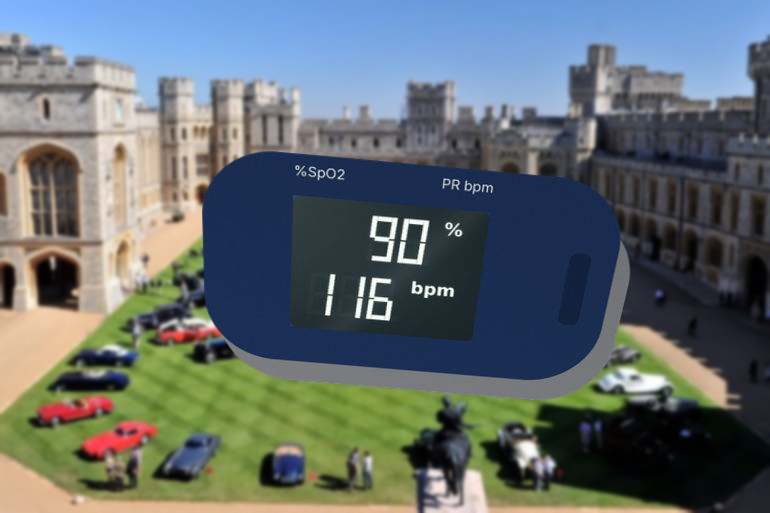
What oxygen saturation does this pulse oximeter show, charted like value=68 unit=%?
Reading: value=90 unit=%
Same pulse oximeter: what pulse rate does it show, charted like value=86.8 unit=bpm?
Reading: value=116 unit=bpm
